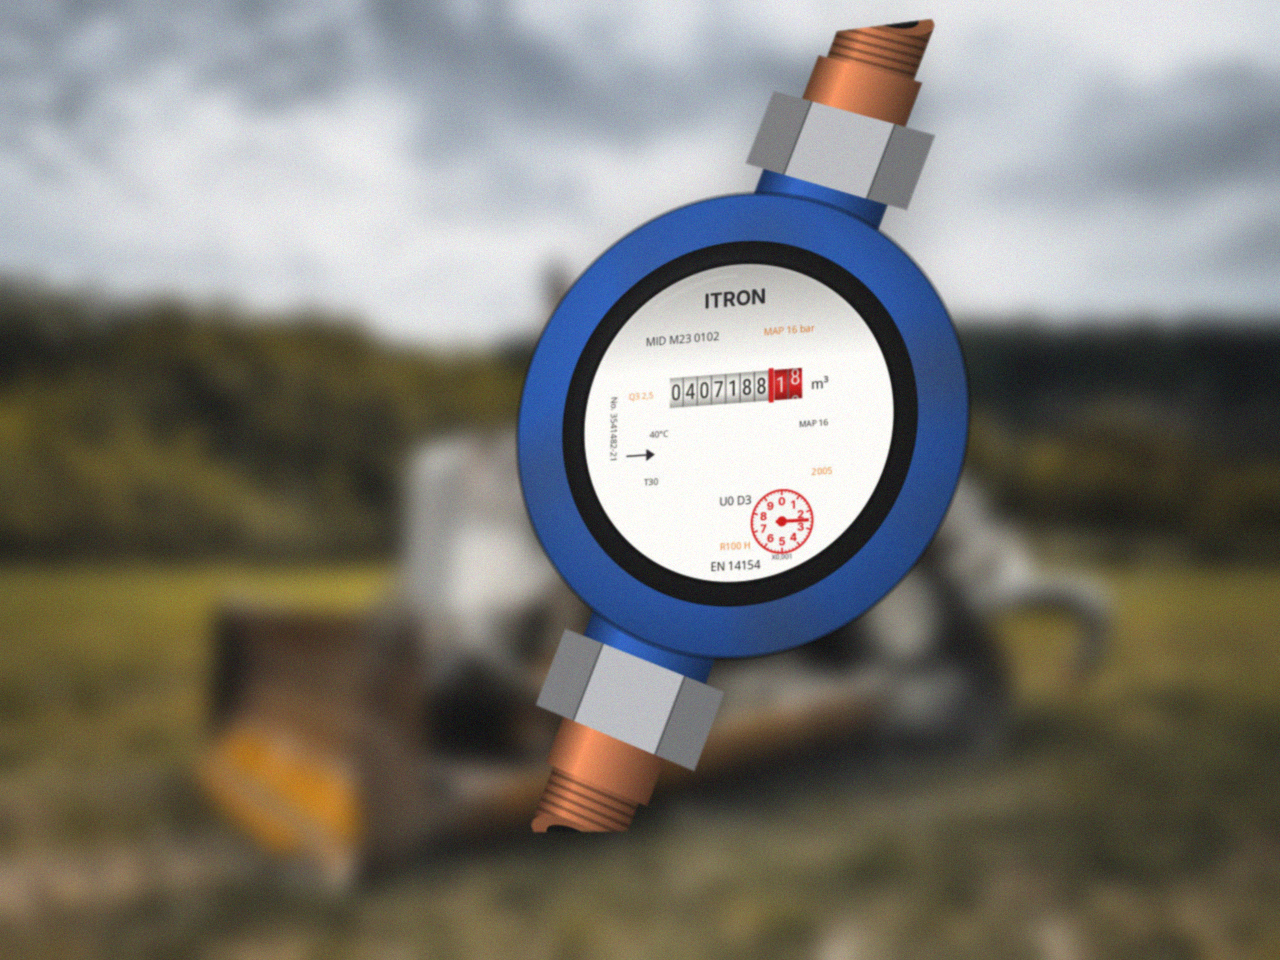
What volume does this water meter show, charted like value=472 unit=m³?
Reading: value=407188.182 unit=m³
